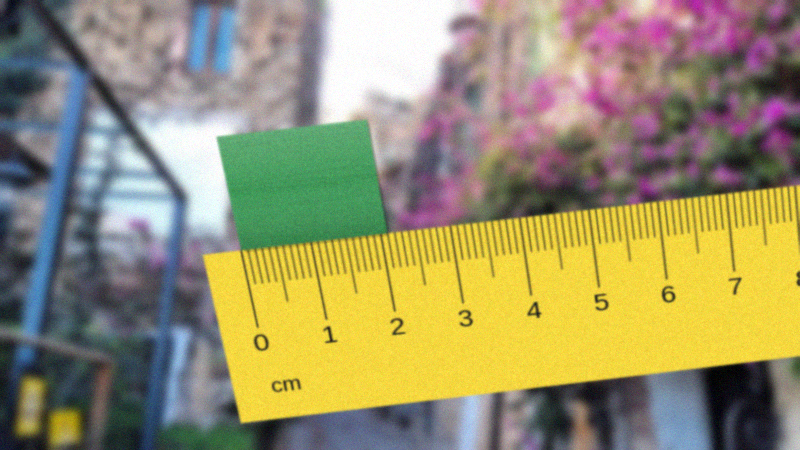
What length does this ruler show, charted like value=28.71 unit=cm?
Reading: value=2.1 unit=cm
